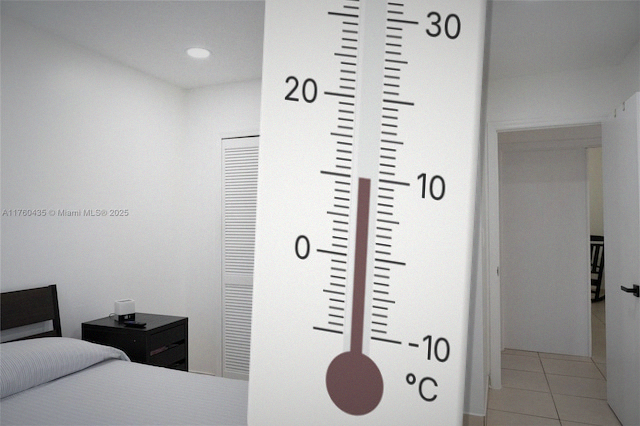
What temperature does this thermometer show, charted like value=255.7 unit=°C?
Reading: value=10 unit=°C
